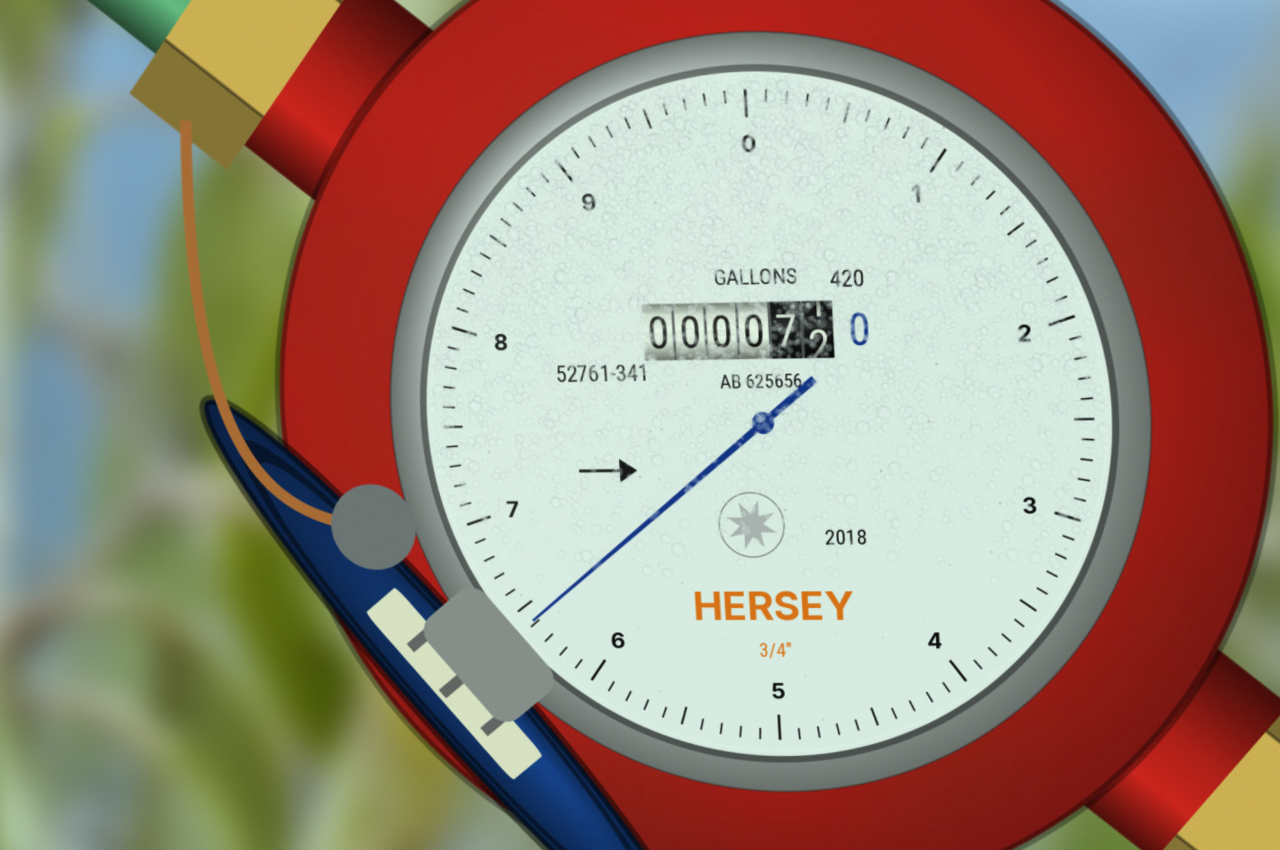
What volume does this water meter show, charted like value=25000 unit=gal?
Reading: value=716.4 unit=gal
